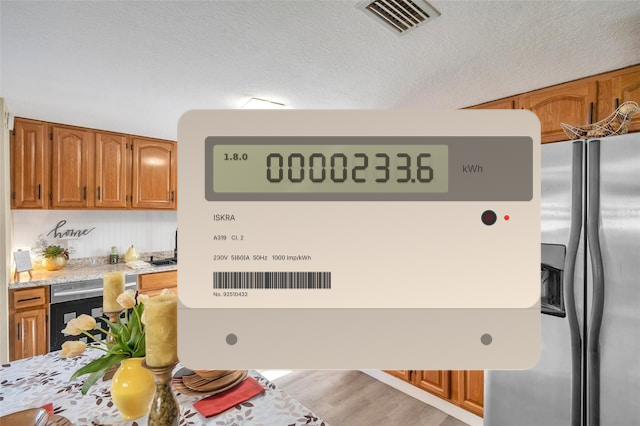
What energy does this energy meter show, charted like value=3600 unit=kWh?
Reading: value=233.6 unit=kWh
